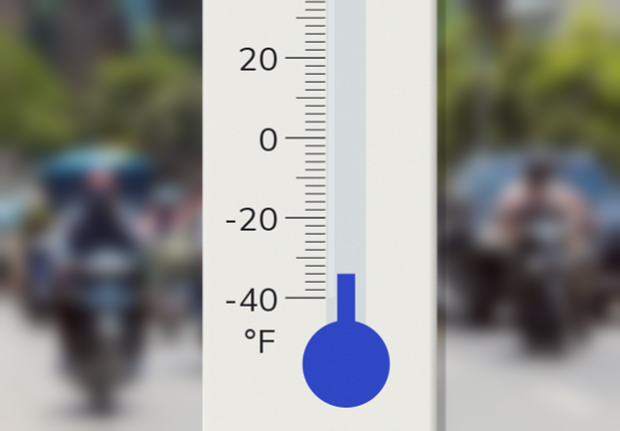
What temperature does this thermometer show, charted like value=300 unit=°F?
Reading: value=-34 unit=°F
